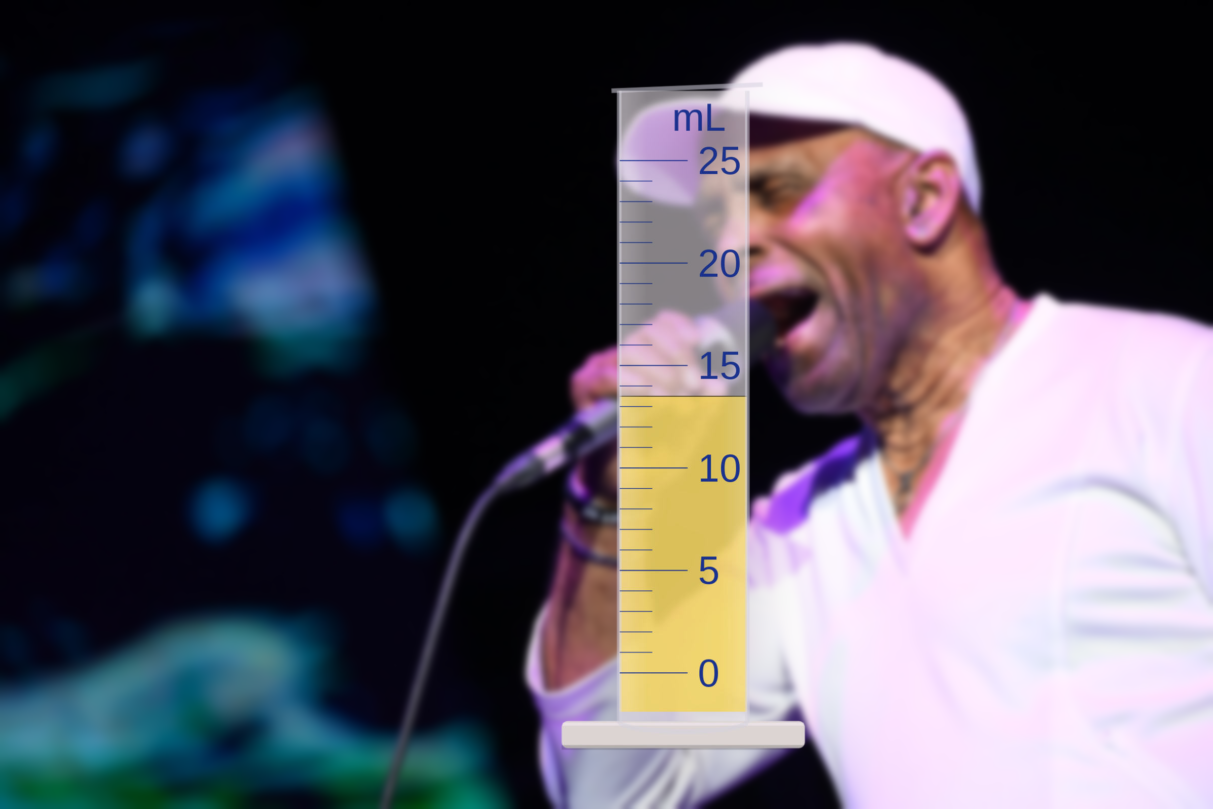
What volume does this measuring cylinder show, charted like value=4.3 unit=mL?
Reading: value=13.5 unit=mL
